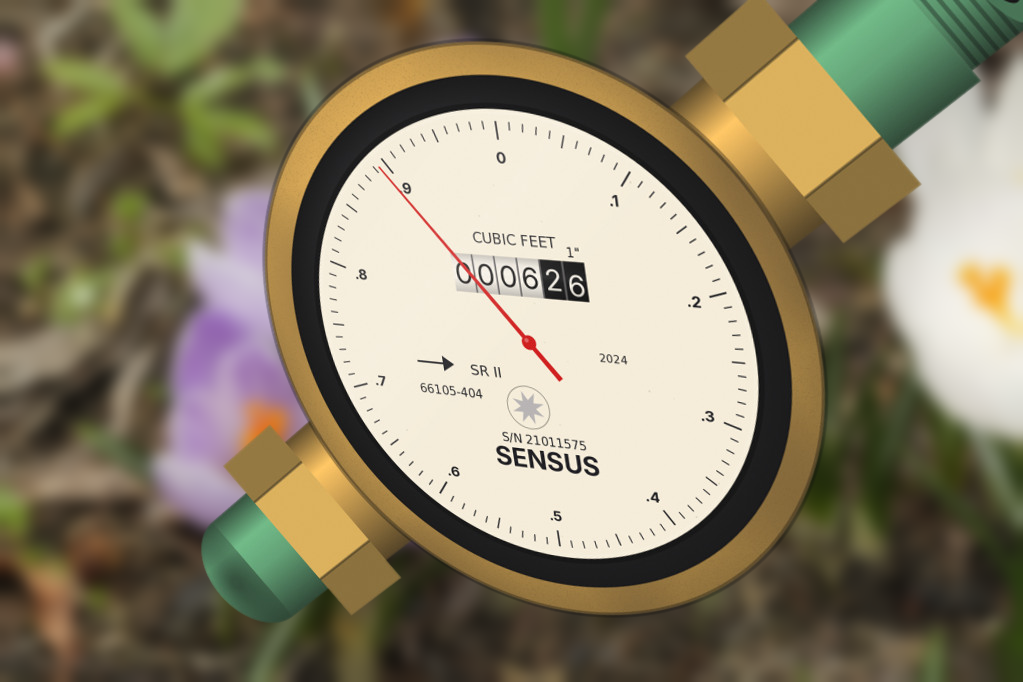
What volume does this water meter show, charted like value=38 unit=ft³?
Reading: value=625.89 unit=ft³
